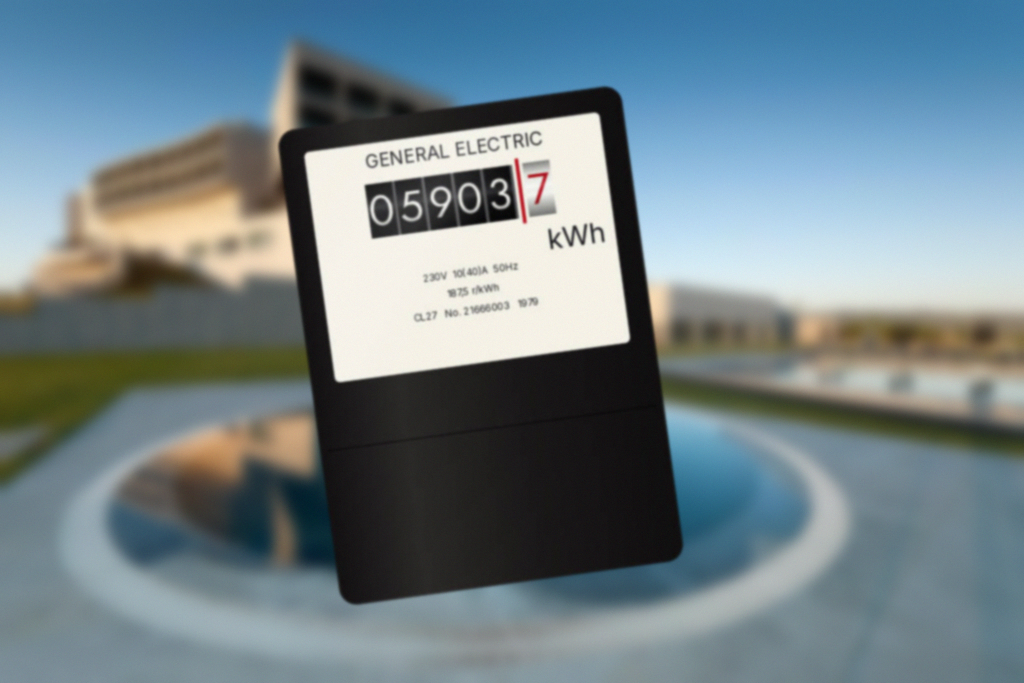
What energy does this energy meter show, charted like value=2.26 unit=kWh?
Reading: value=5903.7 unit=kWh
